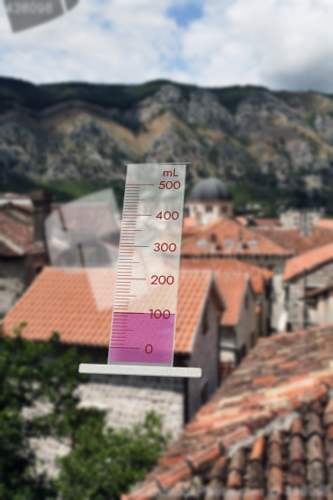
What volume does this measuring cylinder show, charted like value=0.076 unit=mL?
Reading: value=100 unit=mL
